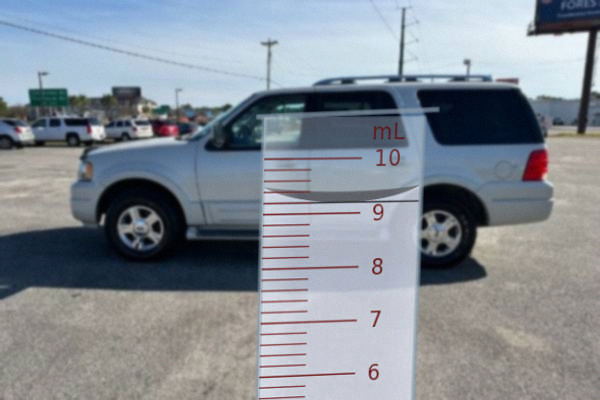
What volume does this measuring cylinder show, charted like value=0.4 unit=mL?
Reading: value=9.2 unit=mL
